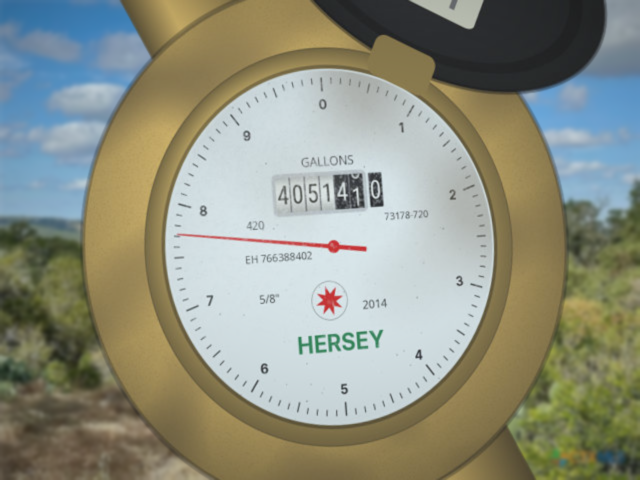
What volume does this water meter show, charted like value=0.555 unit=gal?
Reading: value=4051407.7 unit=gal
